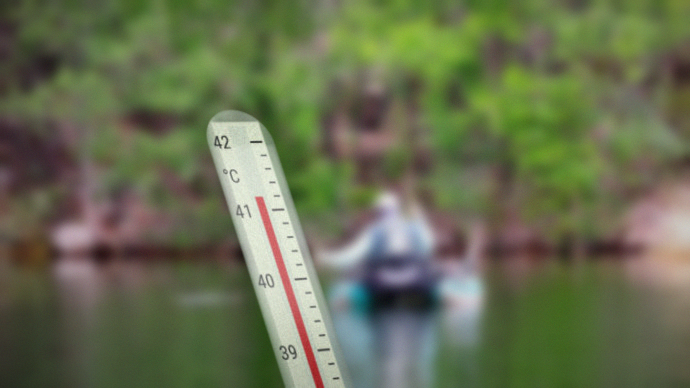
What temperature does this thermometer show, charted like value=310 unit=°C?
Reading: value=41.2 unit=°C
